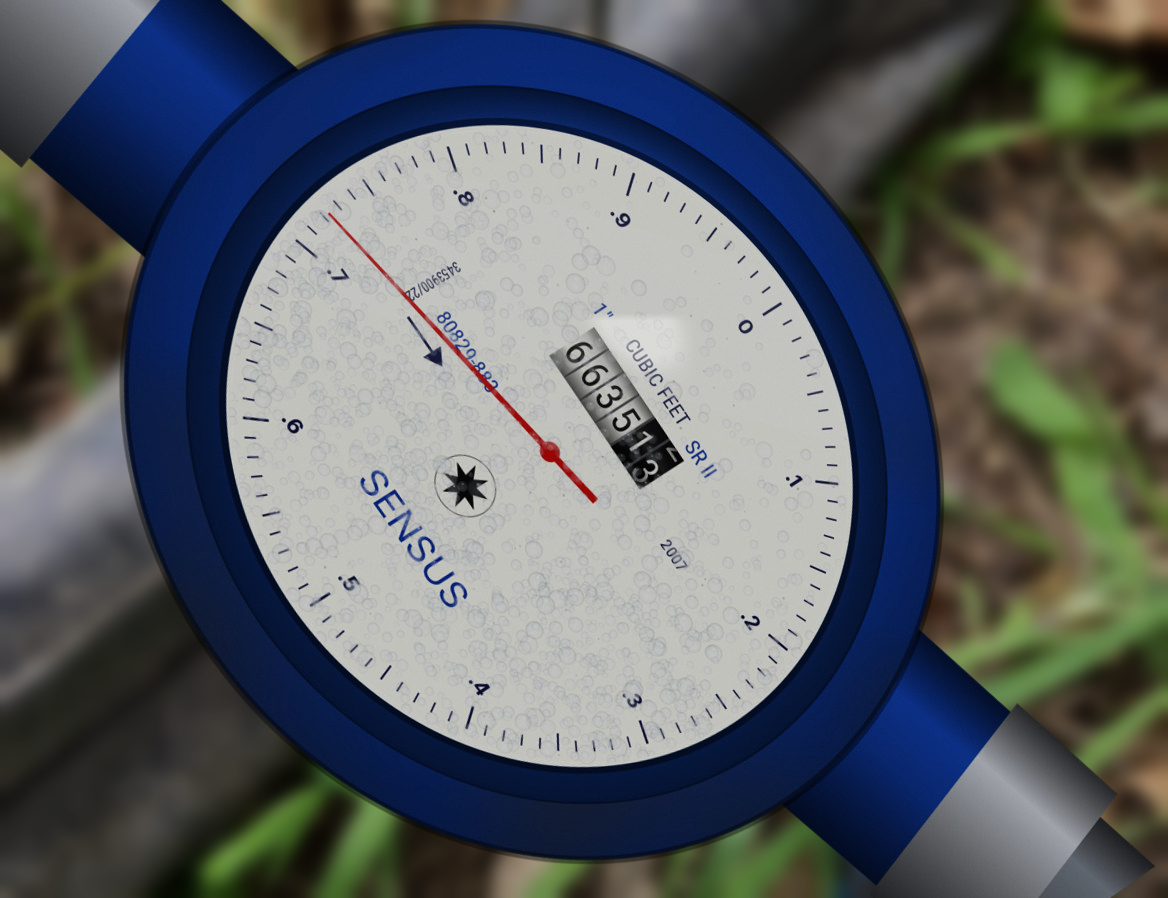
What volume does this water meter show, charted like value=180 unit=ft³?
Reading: value=663512.72 unit=ft³
